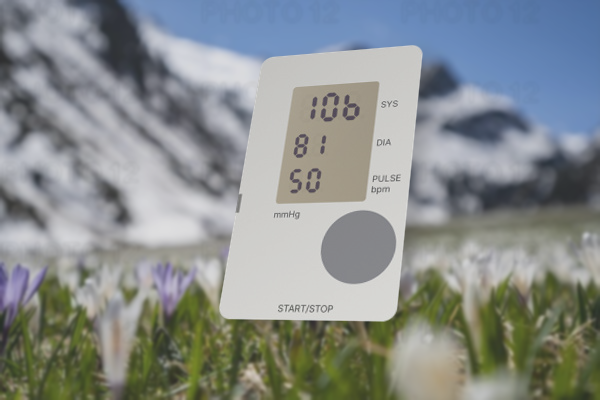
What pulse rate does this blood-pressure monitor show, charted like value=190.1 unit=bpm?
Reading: value=50 unit=bpm
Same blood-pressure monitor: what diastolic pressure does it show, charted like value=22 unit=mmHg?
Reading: value=81 unit=mmHg
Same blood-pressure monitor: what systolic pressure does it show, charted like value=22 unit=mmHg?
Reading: value=106 unit=mmHg
